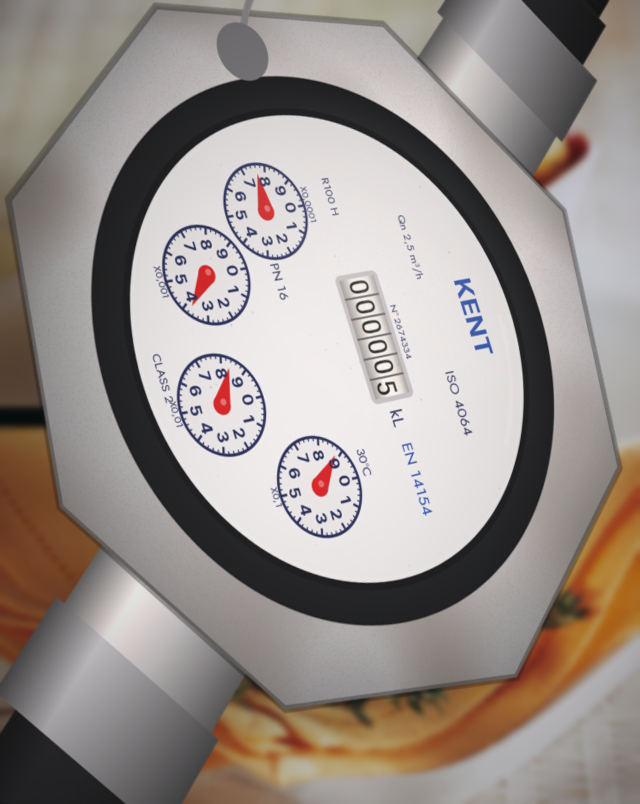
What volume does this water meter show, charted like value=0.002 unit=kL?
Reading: value=4.8837 unit=kL
